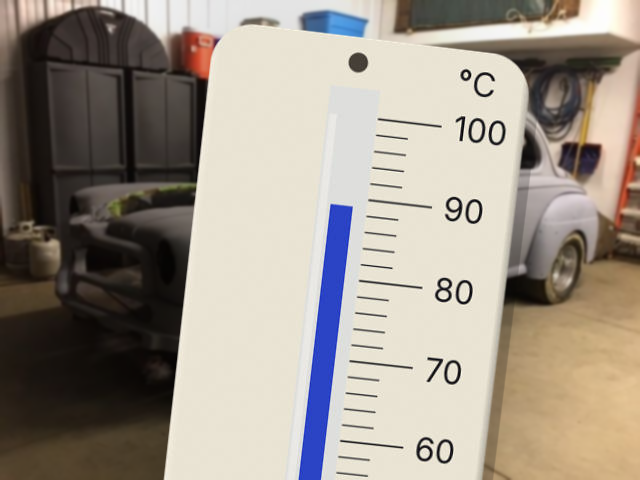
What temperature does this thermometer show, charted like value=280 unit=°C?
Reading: value=89 unit=°C
